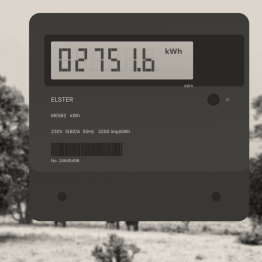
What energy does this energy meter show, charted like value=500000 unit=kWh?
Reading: value=2751.6 unit=kWh
